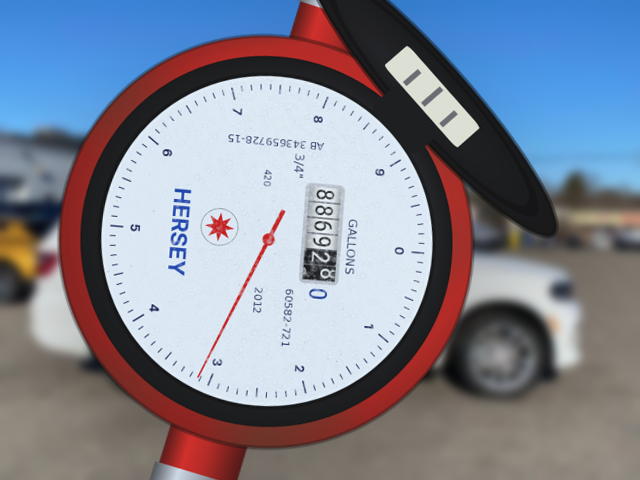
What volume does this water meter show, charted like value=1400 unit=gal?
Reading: value=8869283.1 unit=gal
